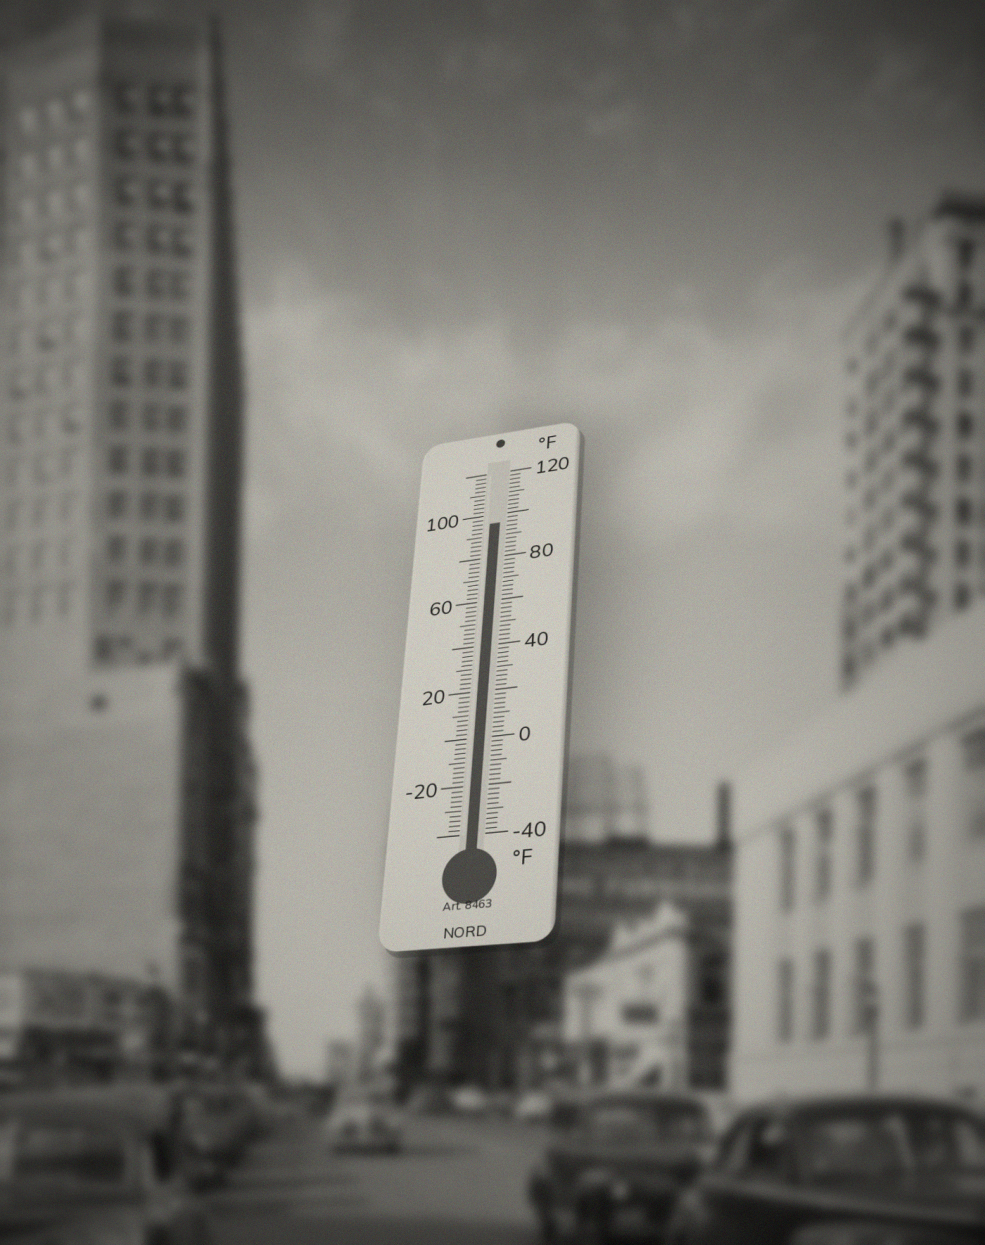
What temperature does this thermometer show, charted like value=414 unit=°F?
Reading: value=96 unit=°F
